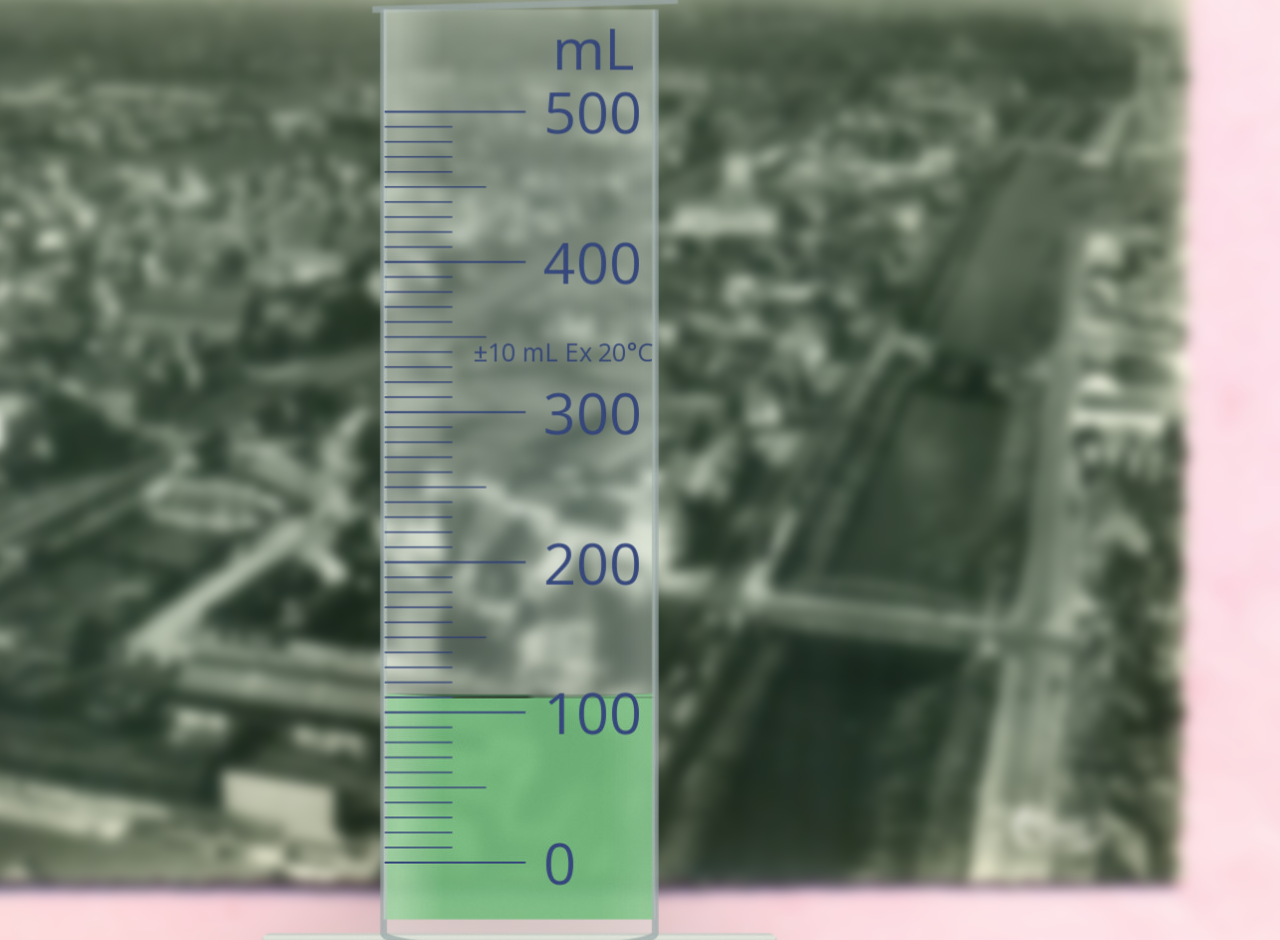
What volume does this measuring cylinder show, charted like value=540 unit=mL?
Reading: value=110 unit=mL
